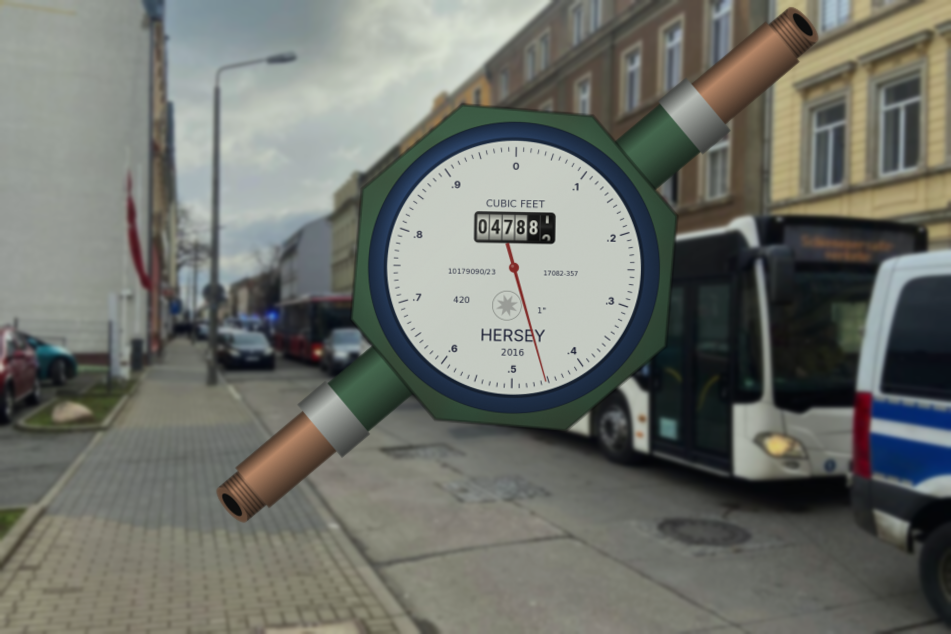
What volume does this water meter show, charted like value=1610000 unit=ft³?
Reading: value=47881.45 unit=ft³
